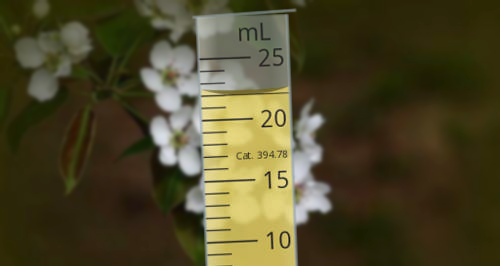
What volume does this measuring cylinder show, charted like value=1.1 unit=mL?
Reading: value=22 unit=mL
